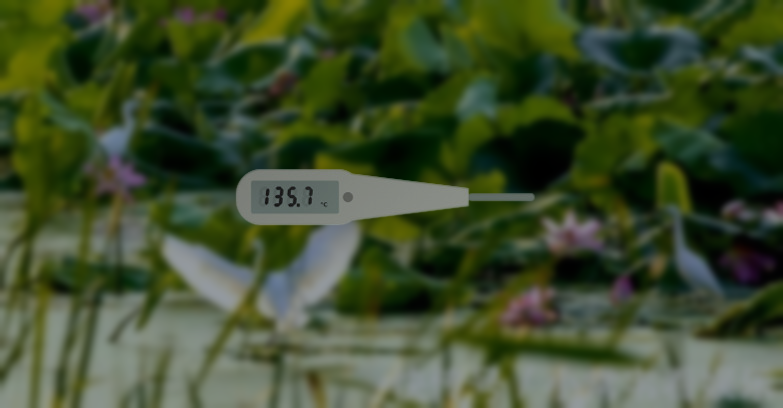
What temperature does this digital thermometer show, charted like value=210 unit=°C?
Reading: value=135.7 unit=°C
